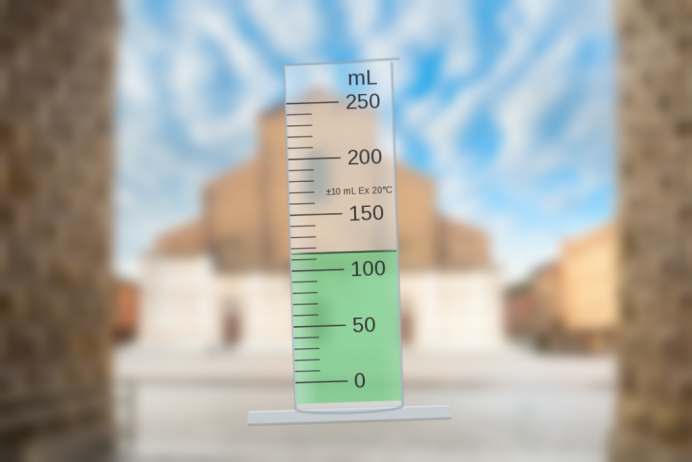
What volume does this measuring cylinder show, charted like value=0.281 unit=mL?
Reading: value=115 unit=mL
